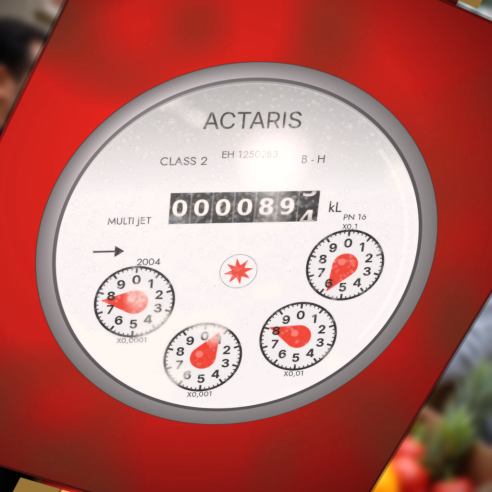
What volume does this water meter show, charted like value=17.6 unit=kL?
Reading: value=893.5807 unit=kL
